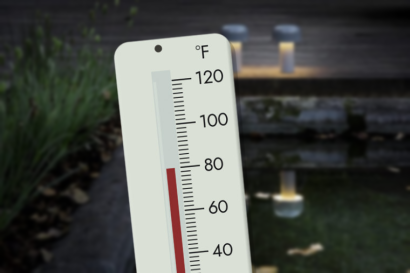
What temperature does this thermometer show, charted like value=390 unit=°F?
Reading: value=80 unit=°F
